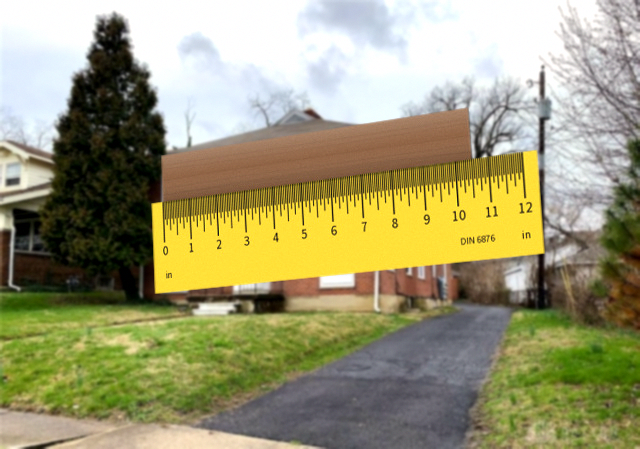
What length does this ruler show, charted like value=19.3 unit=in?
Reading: value=10.5 unit=in
